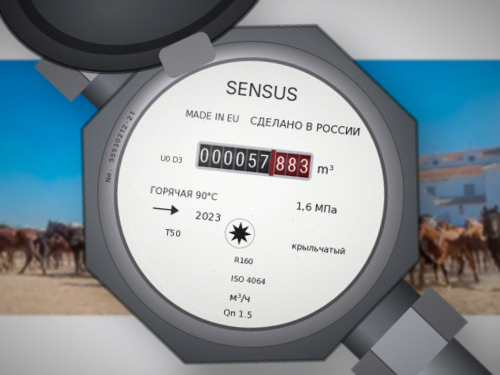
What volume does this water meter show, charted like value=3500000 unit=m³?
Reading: value=57.883 unit=m³
